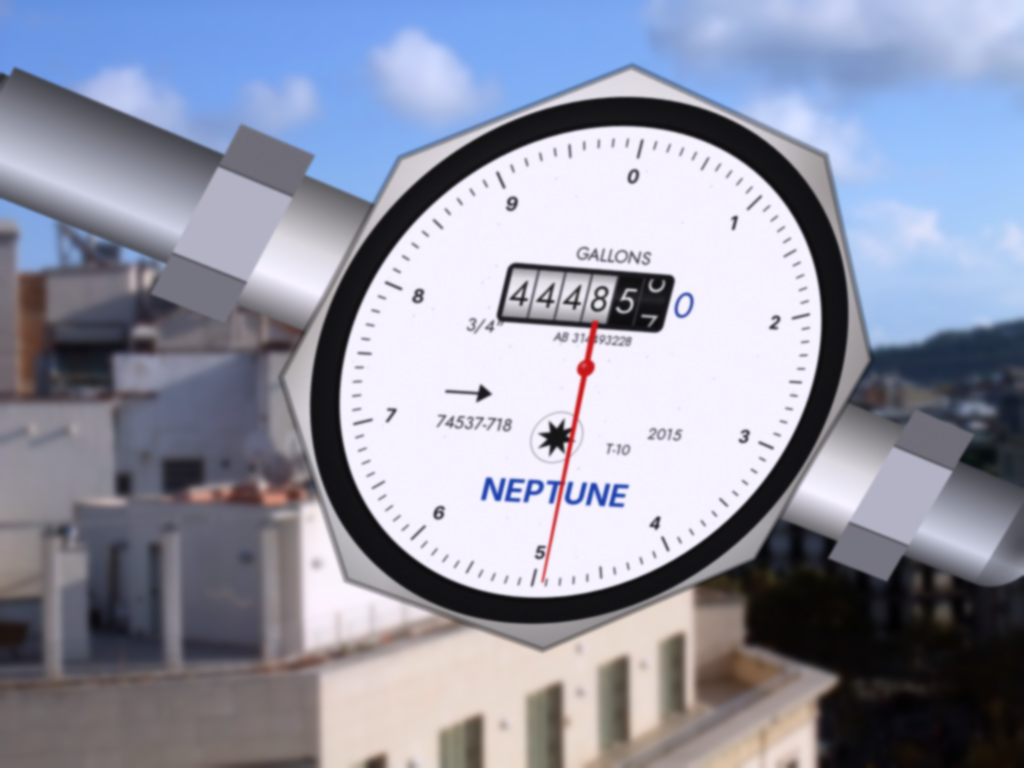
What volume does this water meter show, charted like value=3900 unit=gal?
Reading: value=4448564.9 unit=gal
